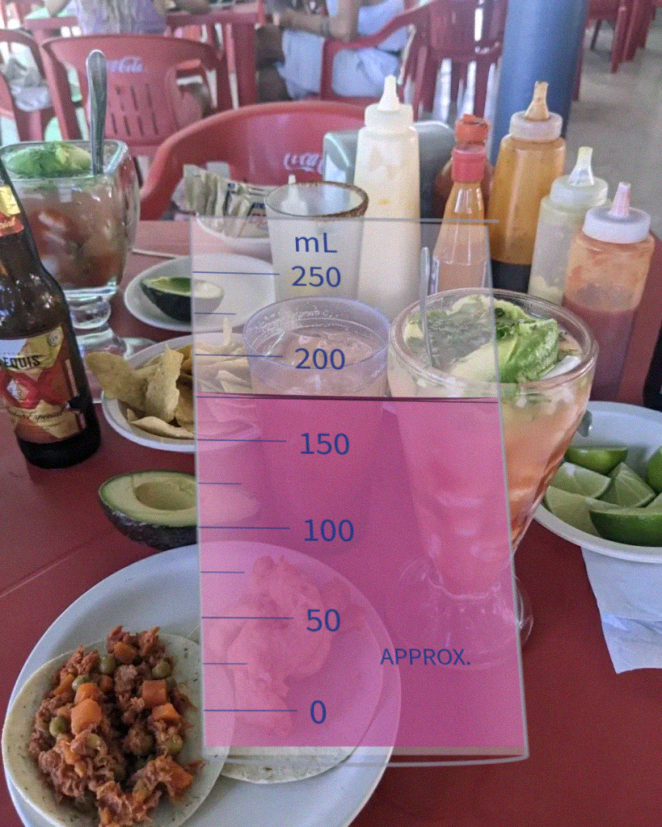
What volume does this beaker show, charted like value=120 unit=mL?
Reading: value=175 unit=mL
